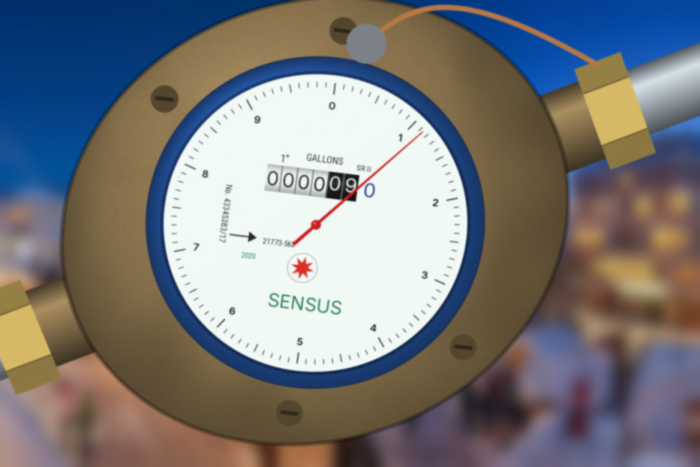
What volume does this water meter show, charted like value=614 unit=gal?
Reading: value=91.1 unit=gal
